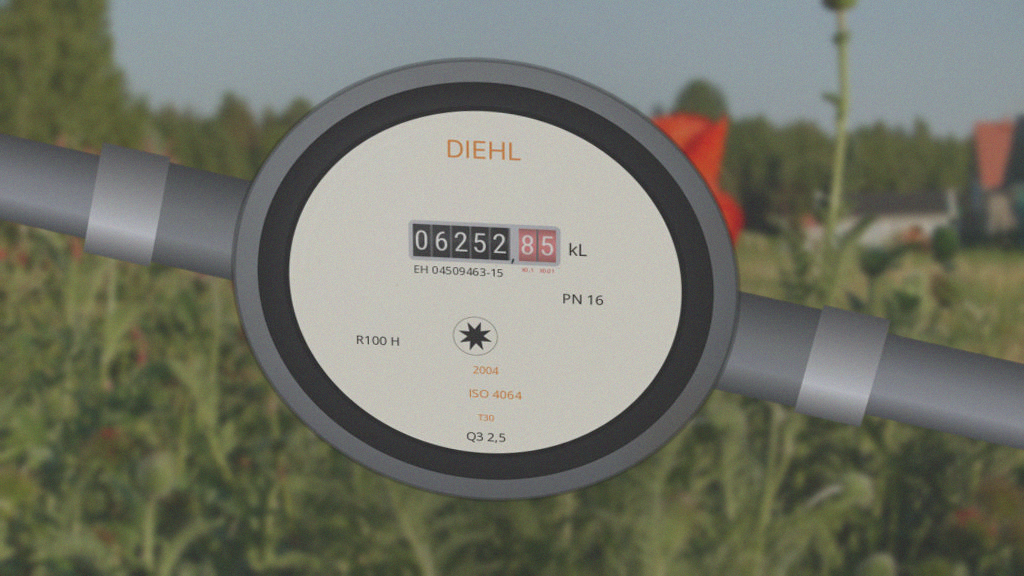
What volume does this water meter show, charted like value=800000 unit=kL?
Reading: value=6252.85 unit=kL
